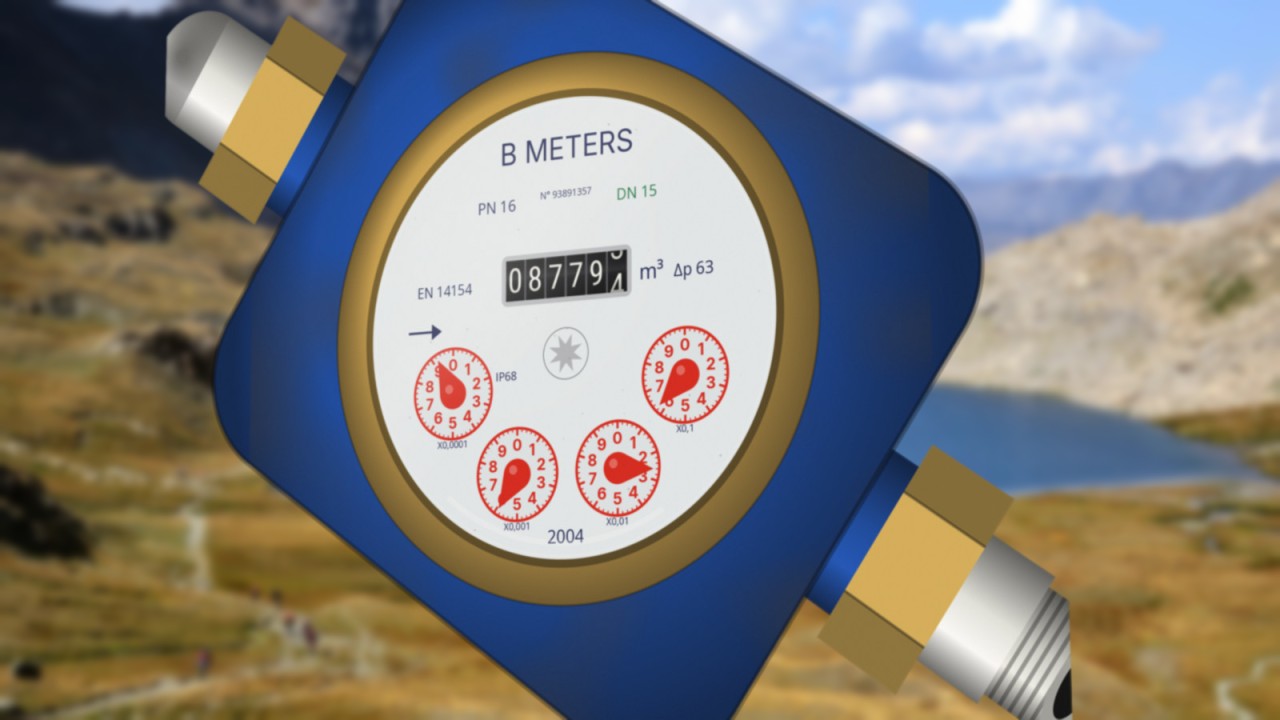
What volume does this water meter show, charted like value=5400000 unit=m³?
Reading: value=87793.6259 unit=m³
